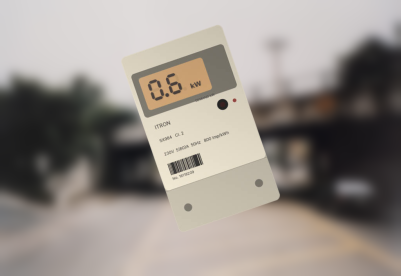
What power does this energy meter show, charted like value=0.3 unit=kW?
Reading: value=0.6 unit=kW
